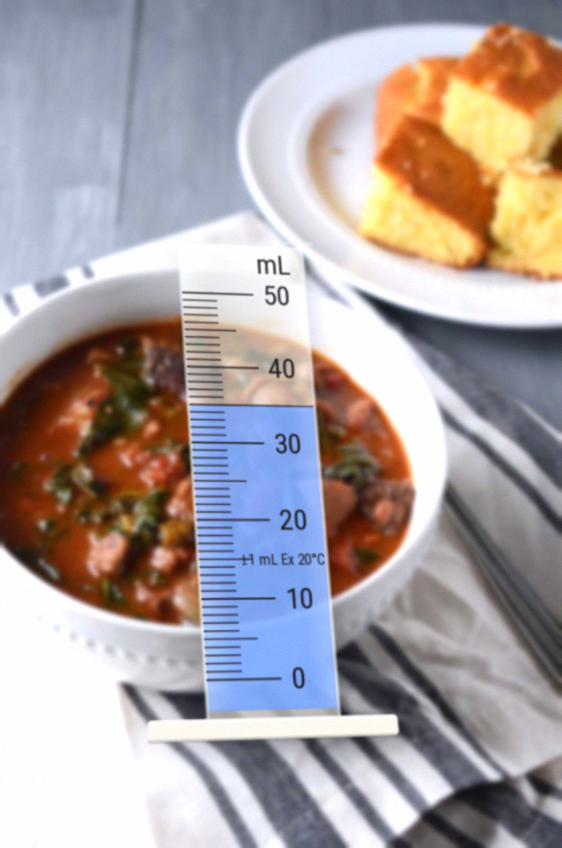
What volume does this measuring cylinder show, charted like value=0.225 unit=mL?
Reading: value=35 unit=mL
